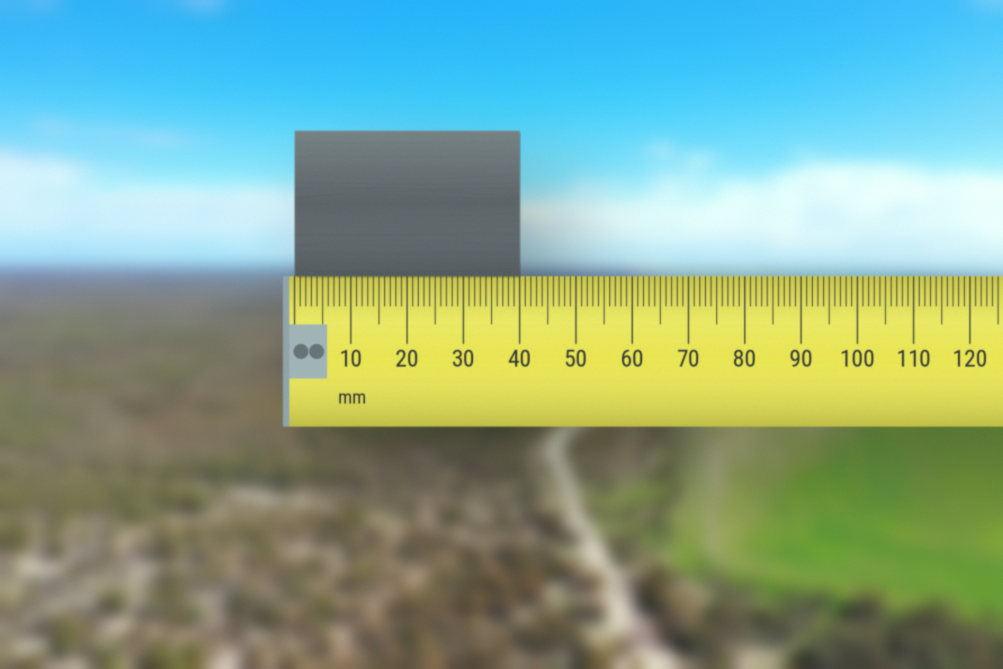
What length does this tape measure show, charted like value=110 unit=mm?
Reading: value=40 unit=mm
